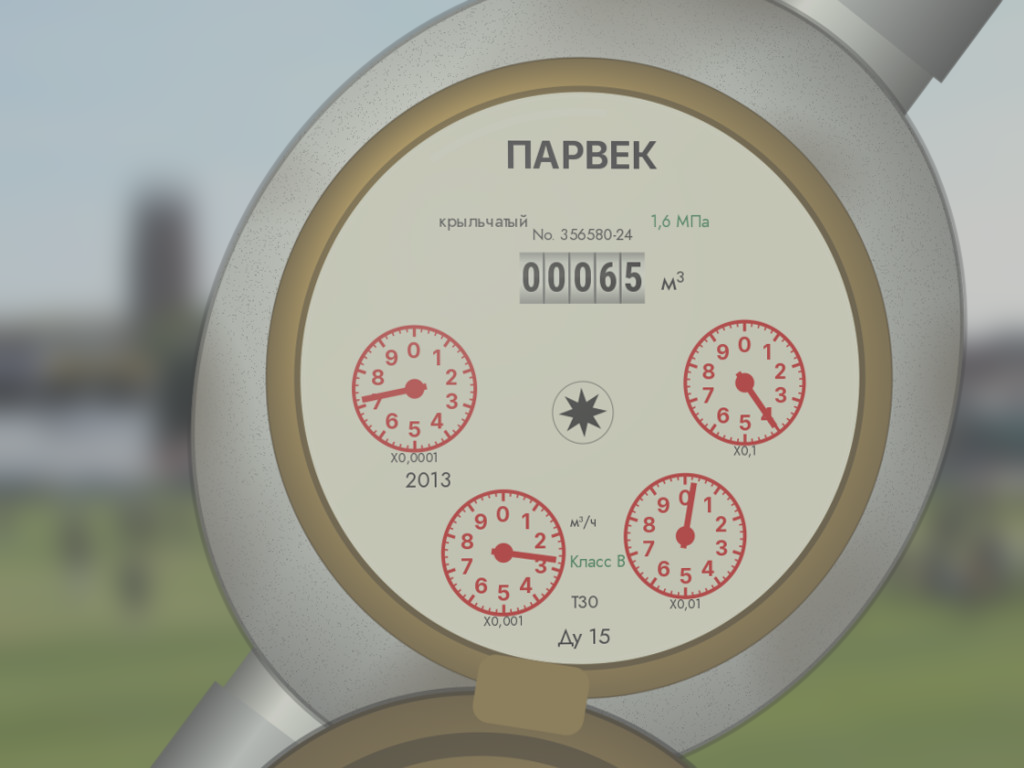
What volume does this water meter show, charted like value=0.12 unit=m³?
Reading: value=65.4027 unit=m³
